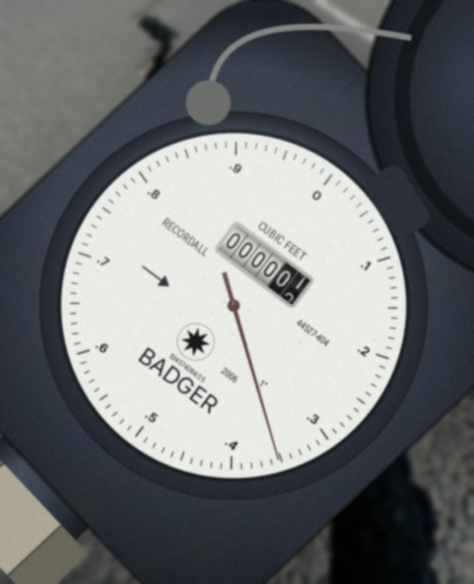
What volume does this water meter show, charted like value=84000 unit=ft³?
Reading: value=1.35 unit=ft³
